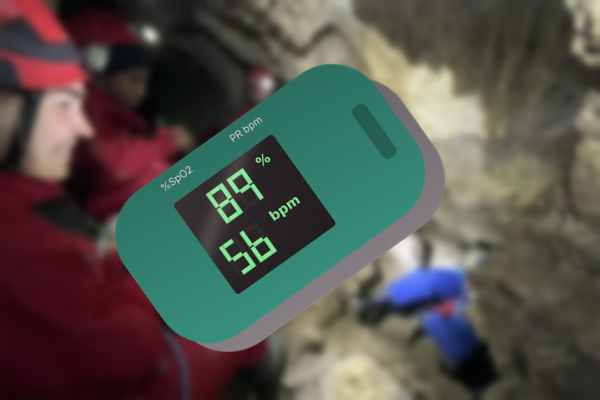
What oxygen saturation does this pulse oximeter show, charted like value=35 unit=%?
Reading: value=89 unit=%
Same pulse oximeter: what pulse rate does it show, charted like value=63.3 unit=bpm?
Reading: value=56 unit=bpm
